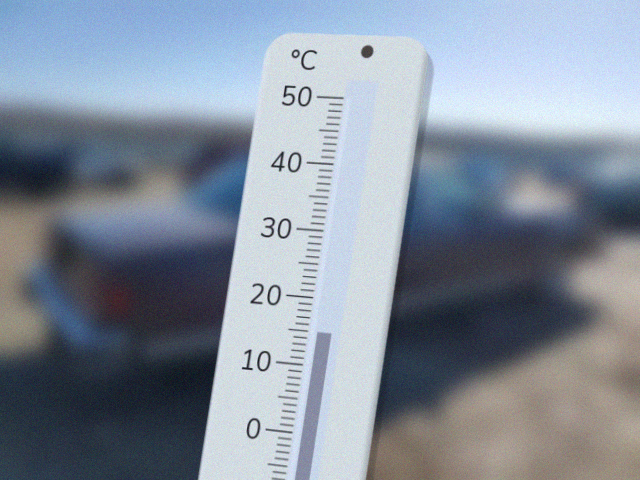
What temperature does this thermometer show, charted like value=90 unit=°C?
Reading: value=15 unit=°C
